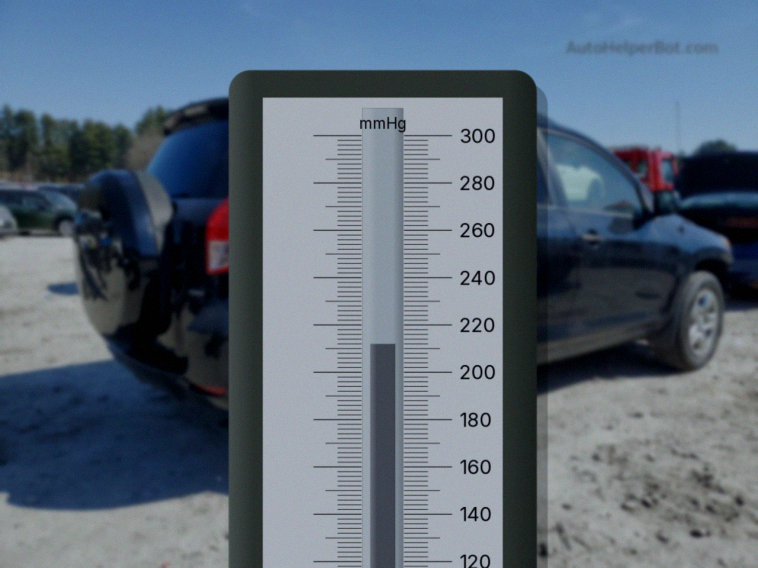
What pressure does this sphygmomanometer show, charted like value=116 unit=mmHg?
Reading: value=212 unit=mmHg
